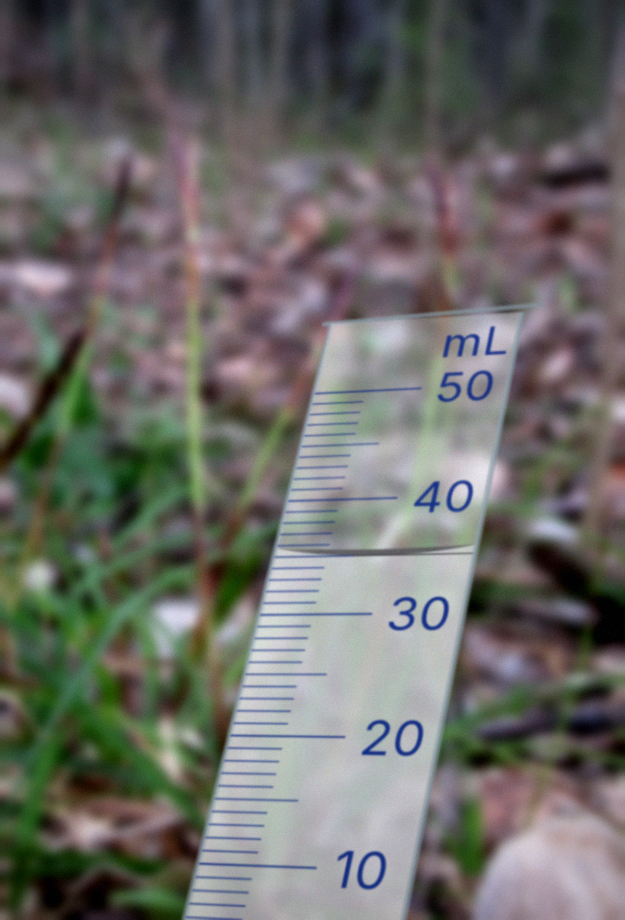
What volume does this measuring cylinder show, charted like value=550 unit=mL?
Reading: value=35 unit=mL
